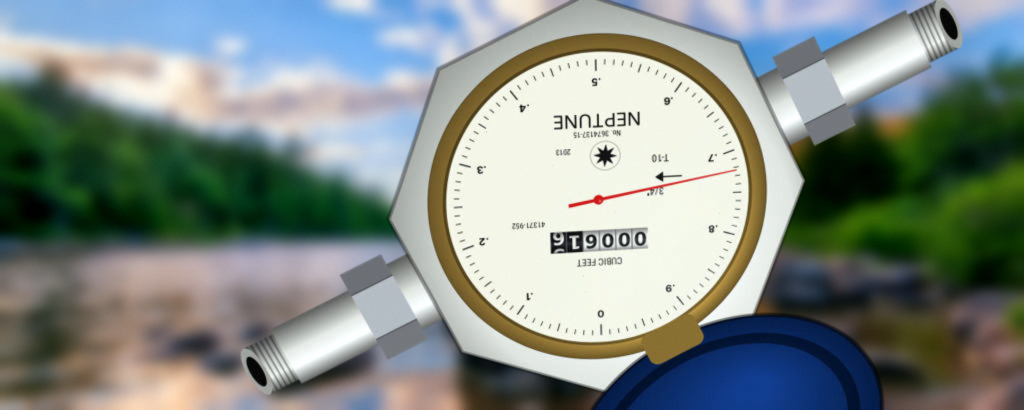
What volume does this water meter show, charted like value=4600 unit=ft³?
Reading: value=615.72 unit=ft³
